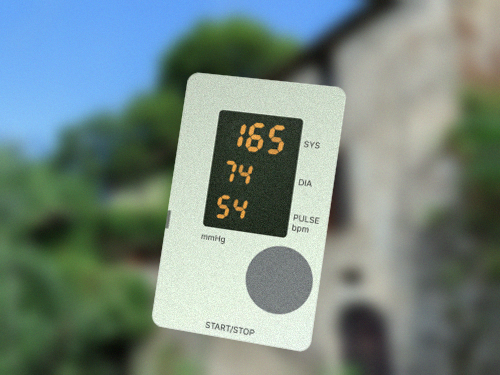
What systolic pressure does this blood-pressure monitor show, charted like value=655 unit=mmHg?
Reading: value=165 unit=mmHg
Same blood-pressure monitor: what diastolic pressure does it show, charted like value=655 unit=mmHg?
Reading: value=74 unit=mmHg
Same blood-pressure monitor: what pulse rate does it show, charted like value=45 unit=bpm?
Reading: value=54 unit=bpm
